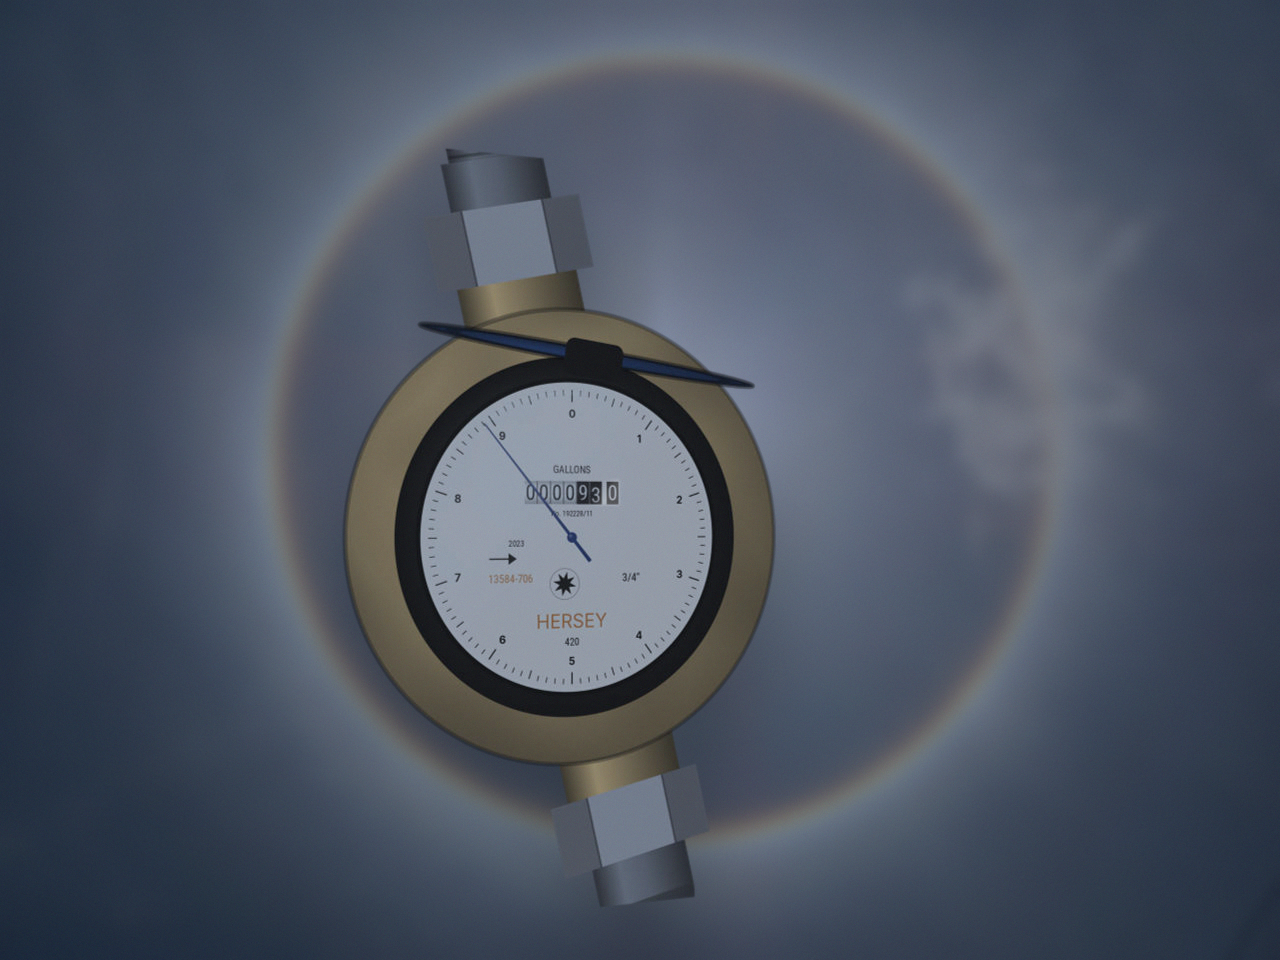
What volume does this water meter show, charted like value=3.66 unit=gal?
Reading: value=928.9 unit=gal
